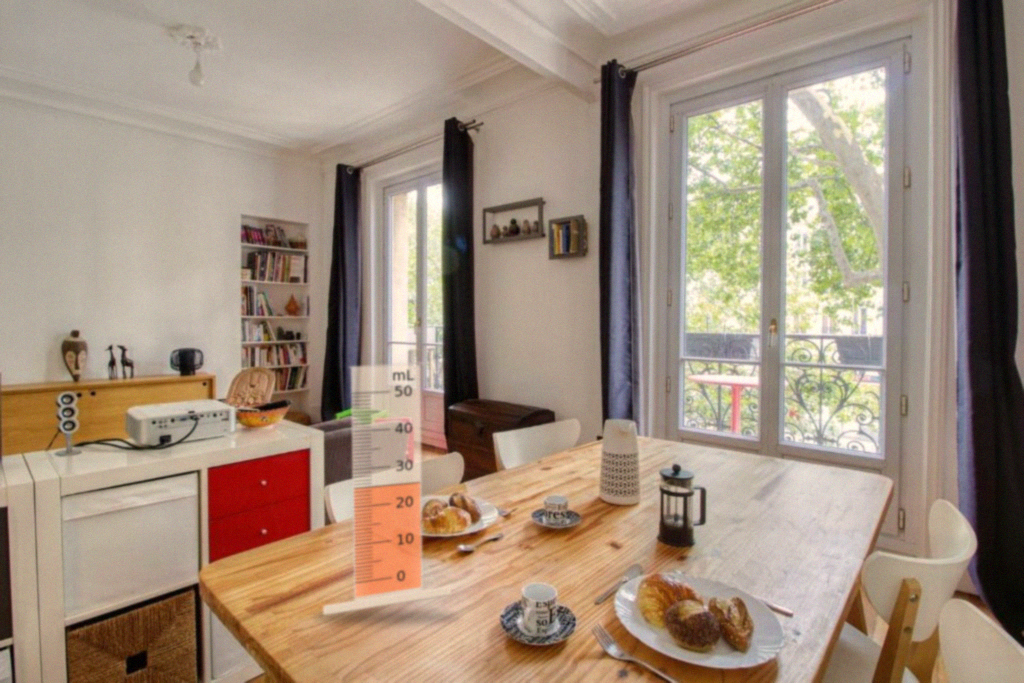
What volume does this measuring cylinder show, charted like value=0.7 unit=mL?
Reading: value=25 unit=mL
